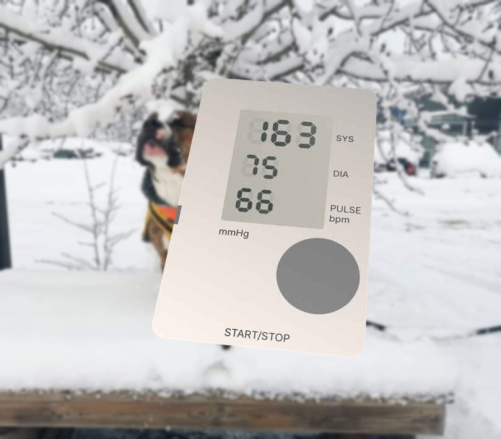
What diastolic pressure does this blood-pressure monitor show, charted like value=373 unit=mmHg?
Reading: value=75 unit=mmHg
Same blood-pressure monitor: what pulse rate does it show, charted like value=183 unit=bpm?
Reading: value=66 unit=bpm
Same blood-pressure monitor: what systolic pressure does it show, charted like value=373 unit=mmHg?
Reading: value=163 unit=mmHg
